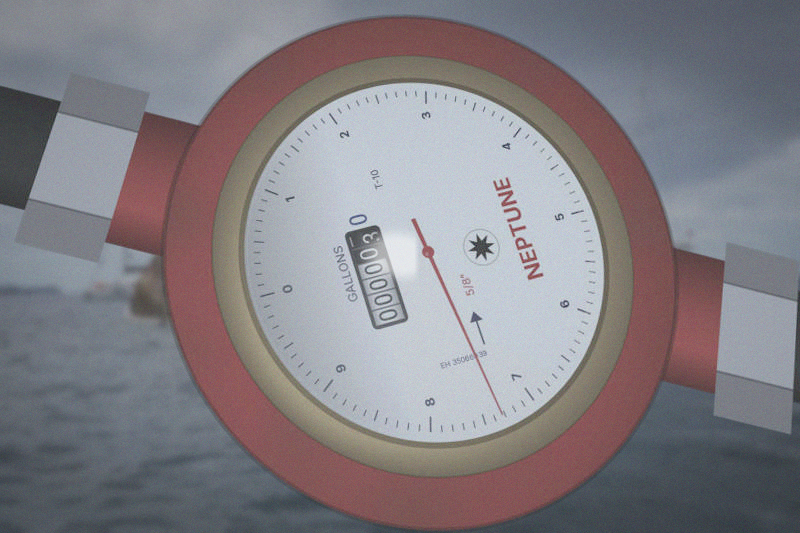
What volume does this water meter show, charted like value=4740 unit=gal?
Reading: value=27.3 unit=gal
